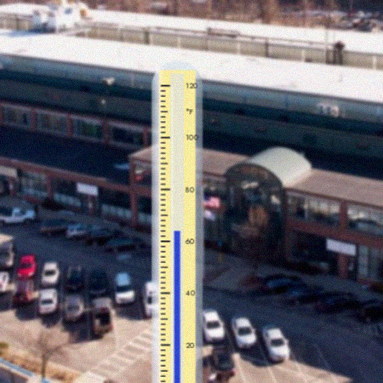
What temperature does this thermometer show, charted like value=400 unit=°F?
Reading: value=64 unit=°F
